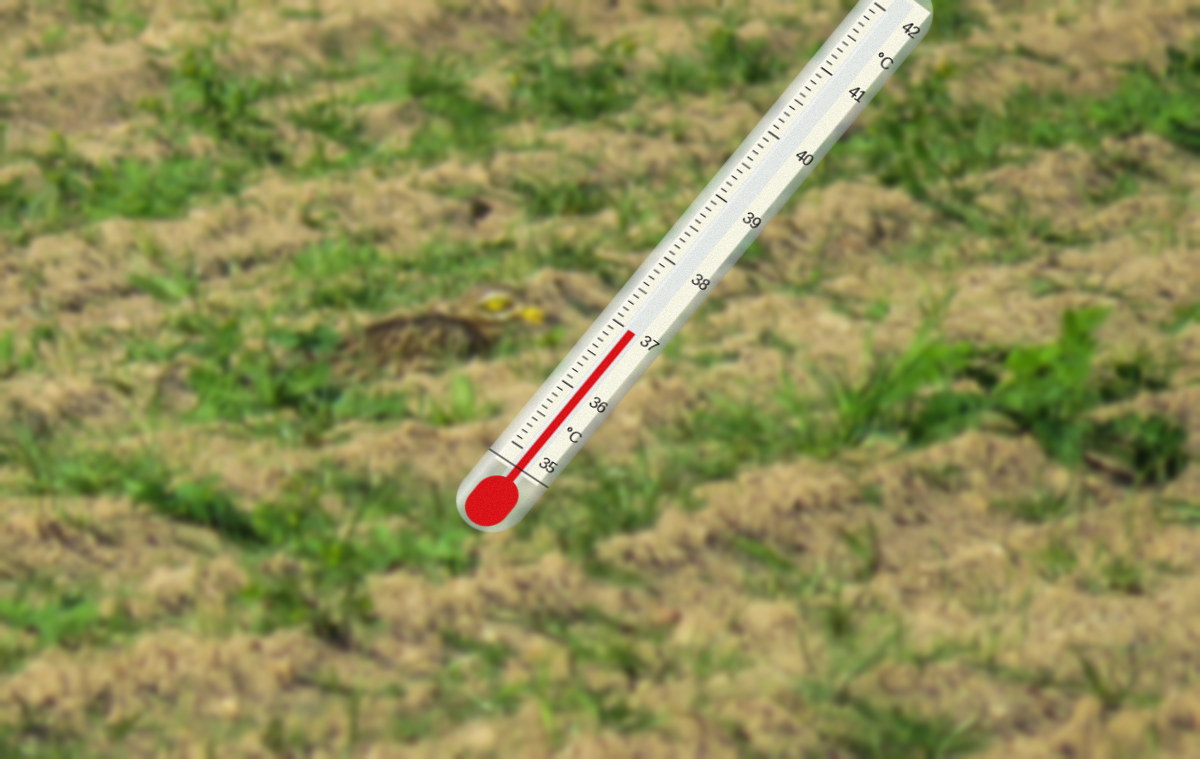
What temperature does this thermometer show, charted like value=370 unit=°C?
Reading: value=37 unit=°C
